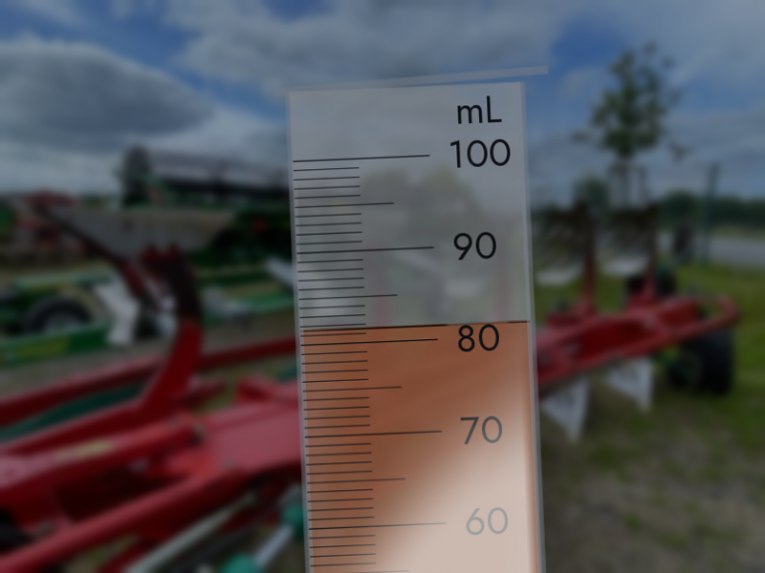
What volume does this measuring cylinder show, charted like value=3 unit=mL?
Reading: value=81.5 unit=mL
